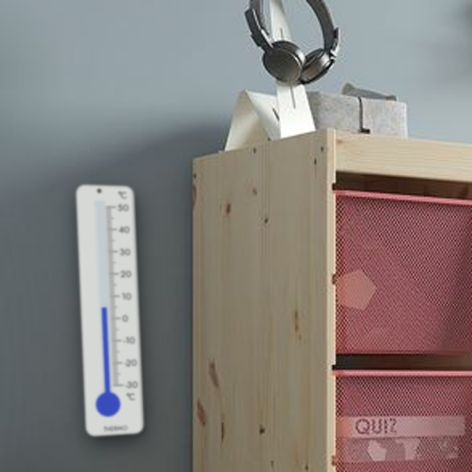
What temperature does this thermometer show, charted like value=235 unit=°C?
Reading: value=5 unit=°C
